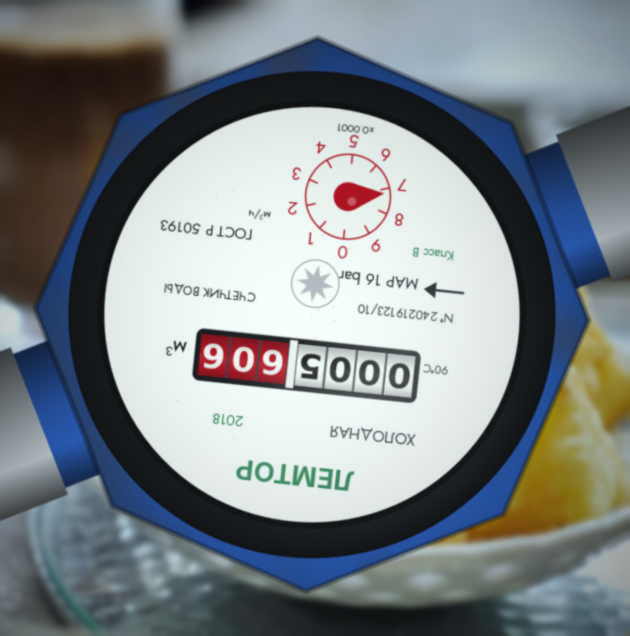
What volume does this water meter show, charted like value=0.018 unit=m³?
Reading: value=5.6067 unit=m³
